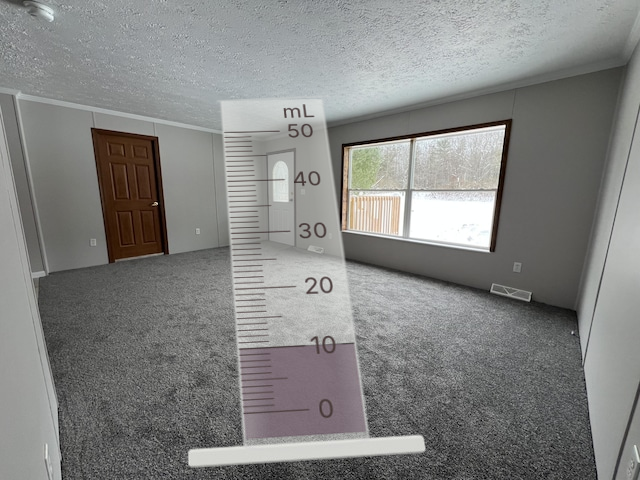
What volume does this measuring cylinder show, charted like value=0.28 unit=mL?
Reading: value=10 unit=mL
